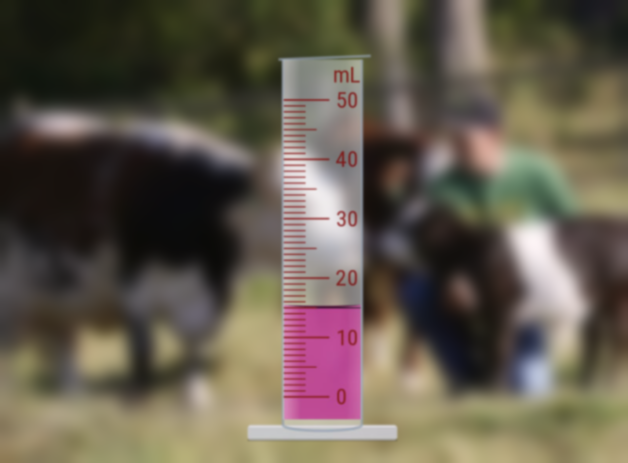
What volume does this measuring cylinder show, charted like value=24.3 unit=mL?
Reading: value=15 unit=mL
